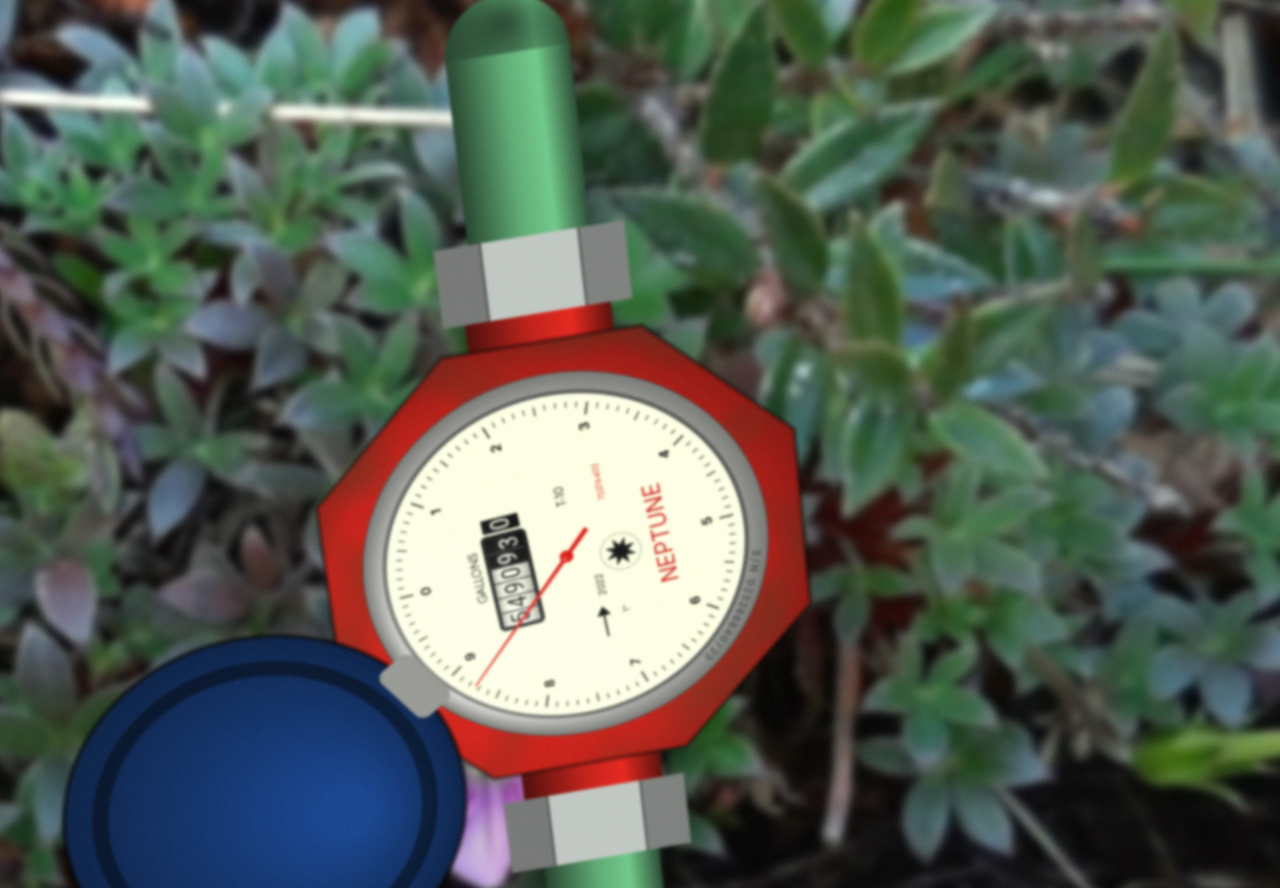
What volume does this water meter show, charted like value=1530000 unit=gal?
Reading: value=5490928.7 unit=gal
